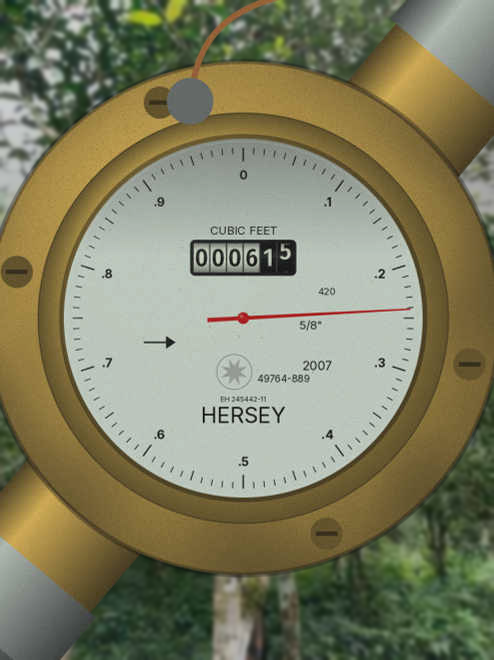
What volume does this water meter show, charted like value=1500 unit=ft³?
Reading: value=615.24 unit=ft³
